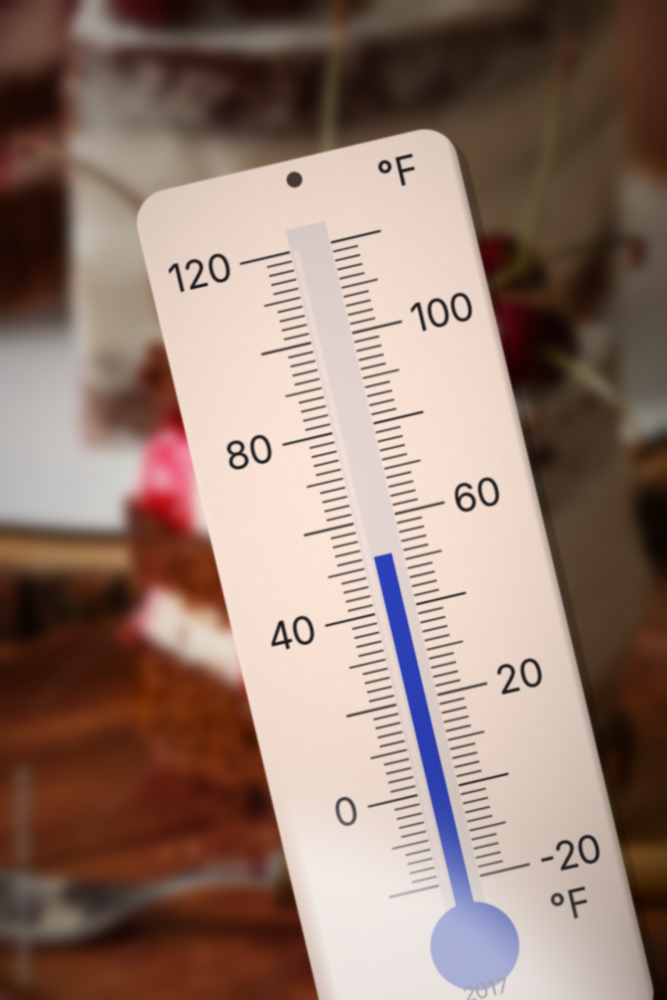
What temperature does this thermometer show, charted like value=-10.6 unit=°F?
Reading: value=52 unit=°F
